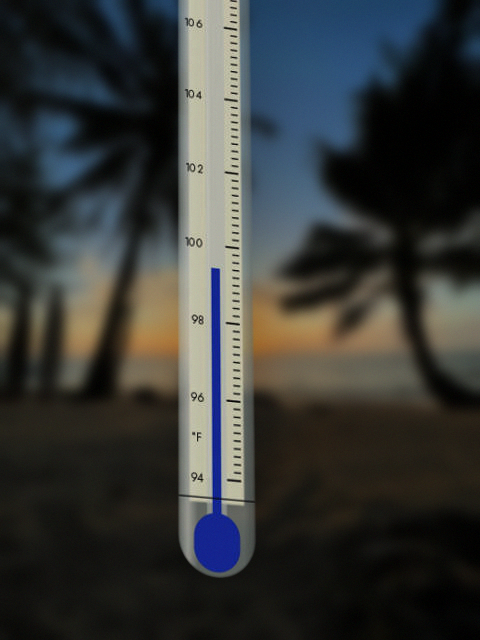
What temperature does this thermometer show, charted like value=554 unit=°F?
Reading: value=99.4 unit=°F
